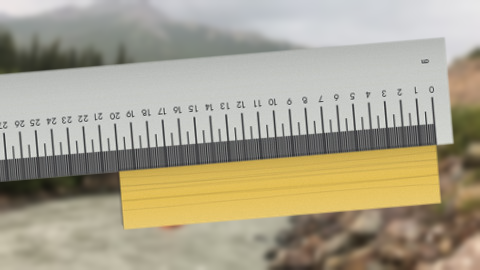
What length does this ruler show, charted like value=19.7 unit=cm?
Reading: value=20 unit=cm
